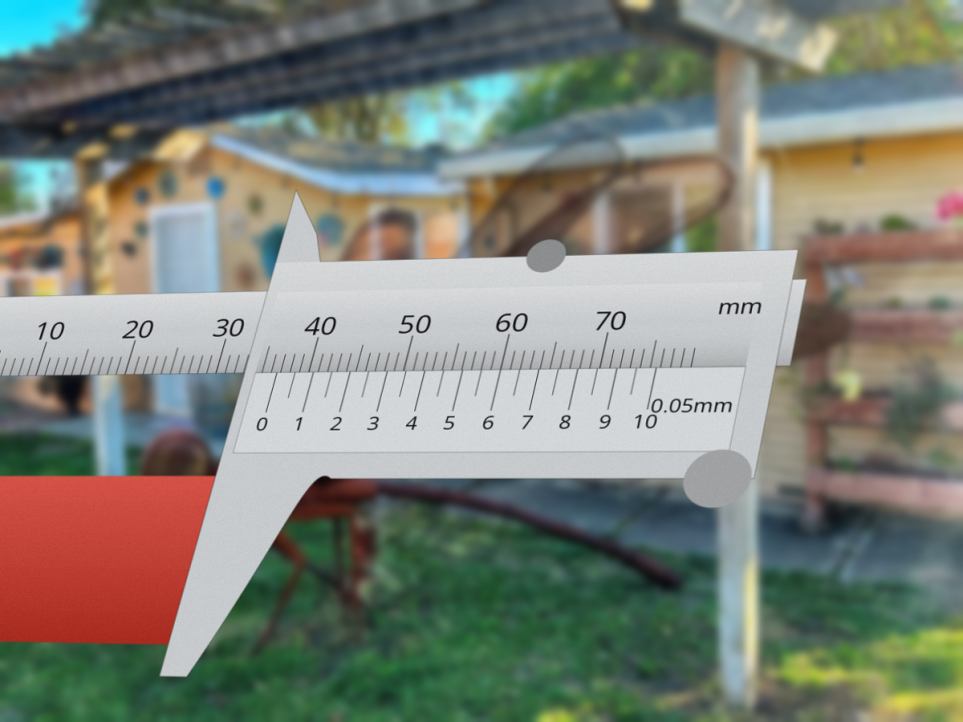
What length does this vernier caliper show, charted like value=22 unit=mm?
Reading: value=36.6 unit=mm
